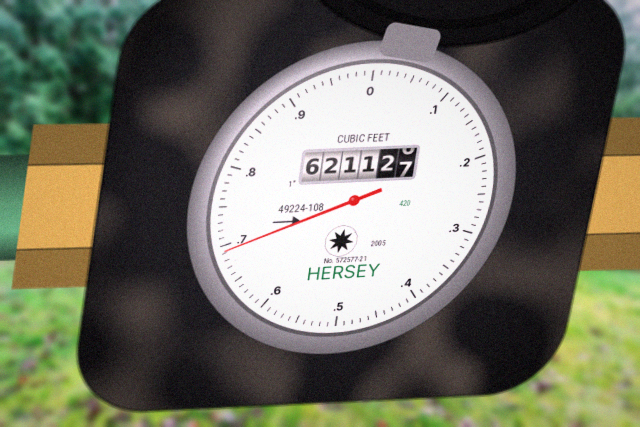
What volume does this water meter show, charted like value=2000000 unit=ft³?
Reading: value=621126.69 unit=ft³
